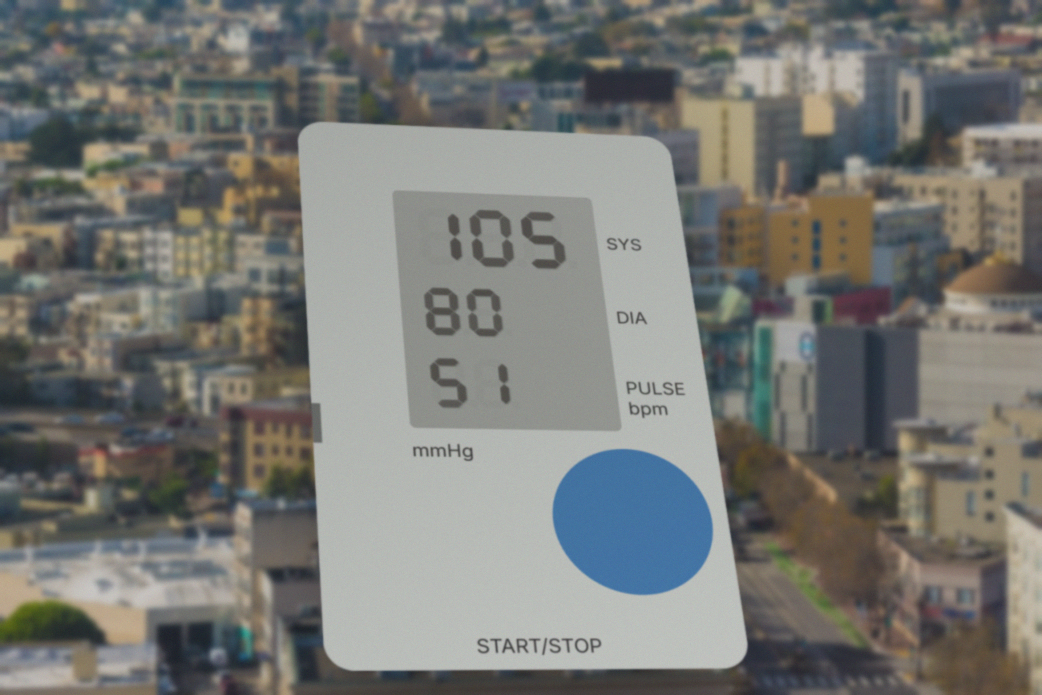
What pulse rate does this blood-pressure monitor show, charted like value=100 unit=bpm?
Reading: value=51 unit=bpm
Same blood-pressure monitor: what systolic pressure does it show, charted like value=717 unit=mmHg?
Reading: value=105 unit=mmHg
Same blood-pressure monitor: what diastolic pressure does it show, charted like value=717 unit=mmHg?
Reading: value=80 unit=mmHg
